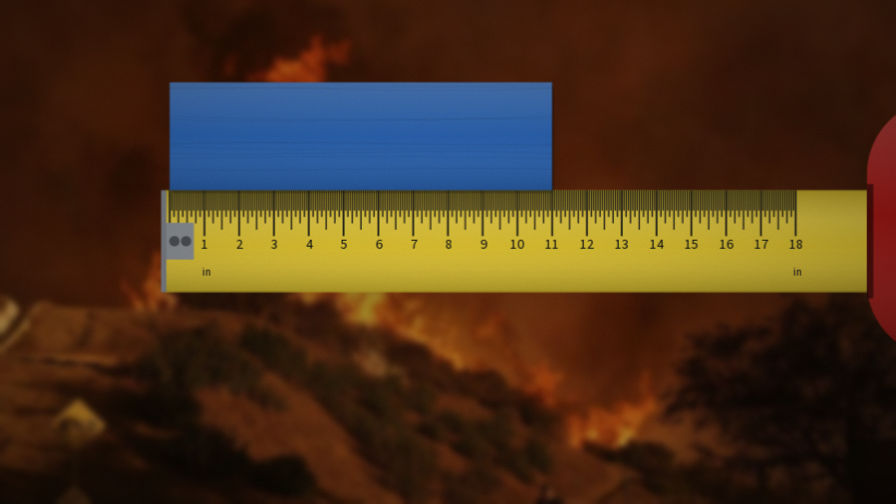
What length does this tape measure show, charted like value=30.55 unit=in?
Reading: value=11 unit=in
